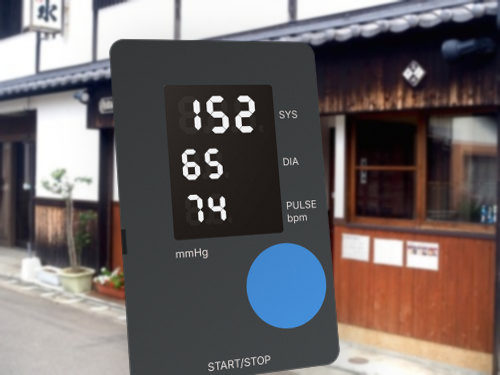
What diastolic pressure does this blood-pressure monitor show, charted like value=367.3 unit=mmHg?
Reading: value=65 unit=mmHg
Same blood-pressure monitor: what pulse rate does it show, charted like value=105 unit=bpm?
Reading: value=74 unit=bpm
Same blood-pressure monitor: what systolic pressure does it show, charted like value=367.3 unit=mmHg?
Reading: value=152 unit=mmHg
